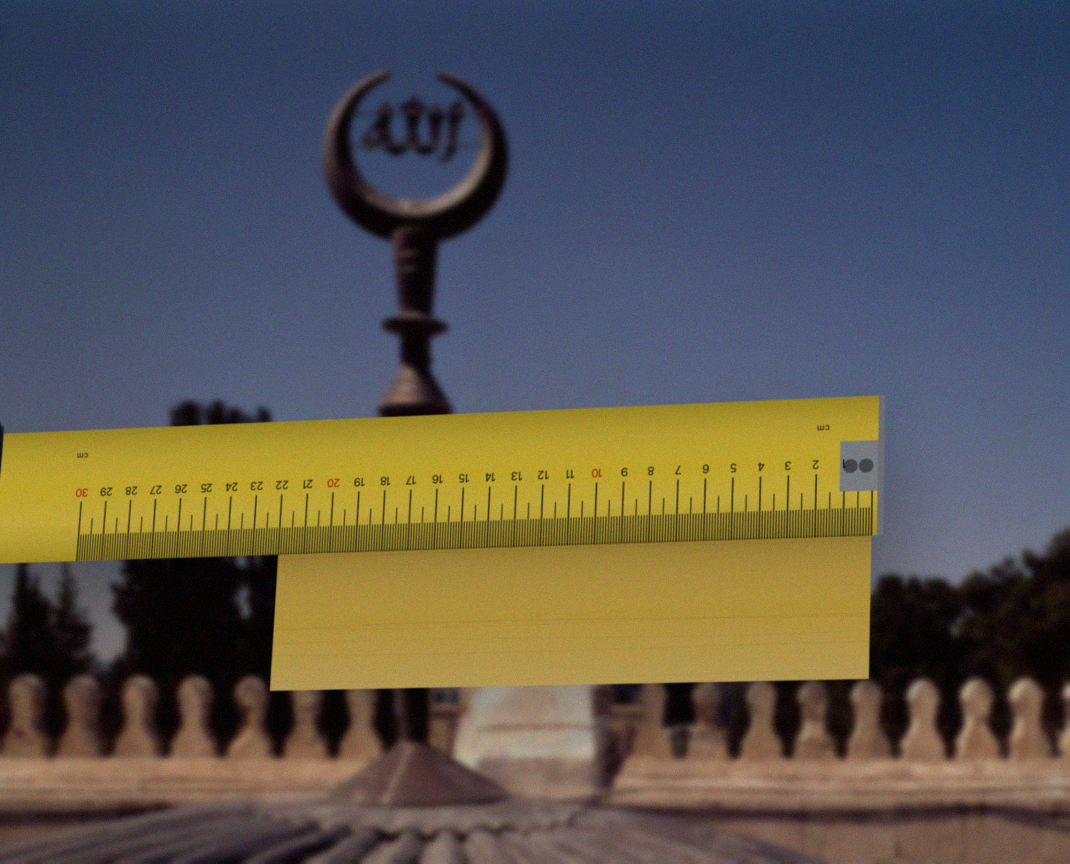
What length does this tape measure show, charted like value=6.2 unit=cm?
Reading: value=22 unit=cm
